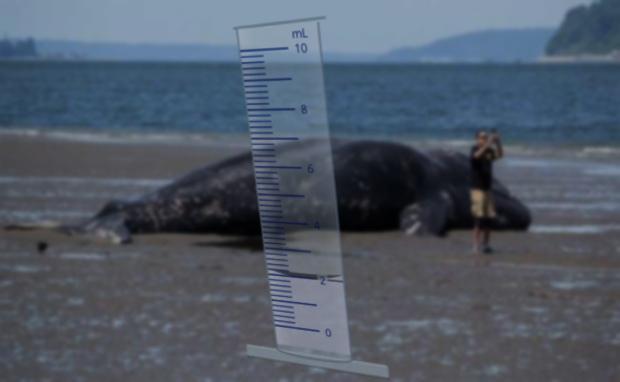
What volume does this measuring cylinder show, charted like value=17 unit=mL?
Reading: value=2 unit=mL
